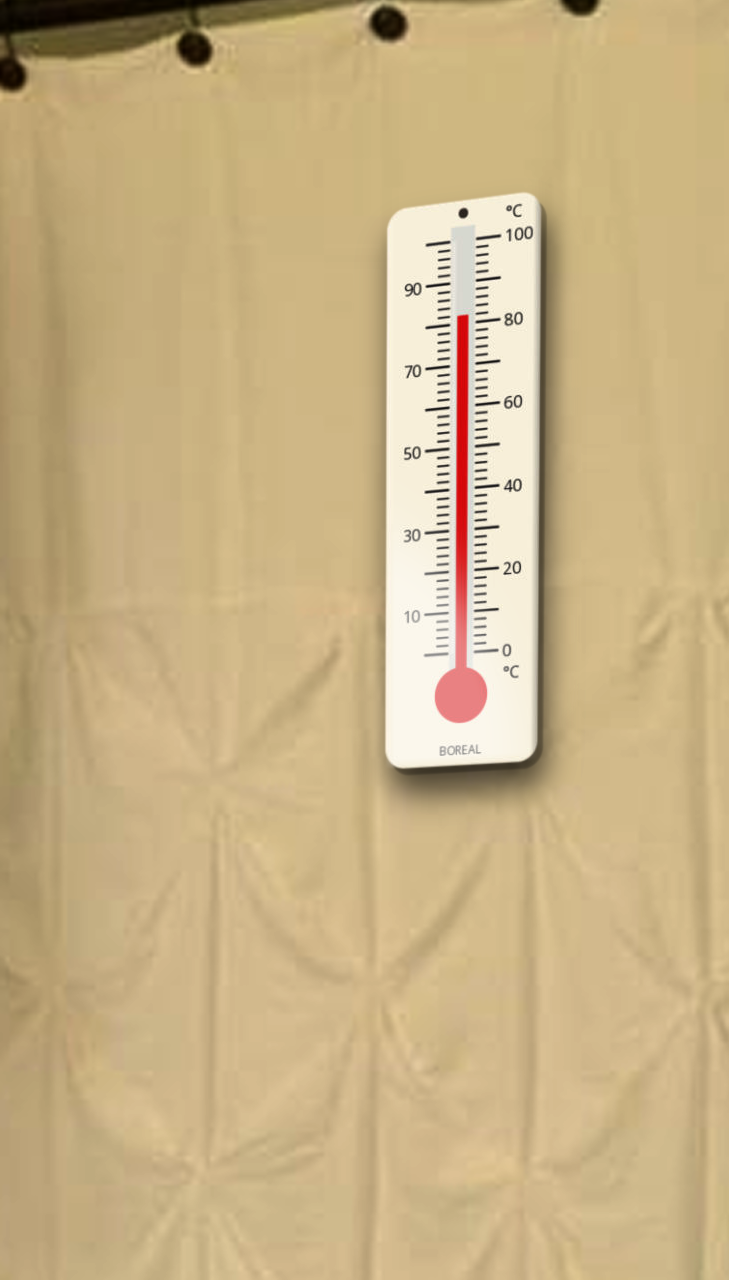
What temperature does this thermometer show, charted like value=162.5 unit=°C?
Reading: value=82 unit=°C
